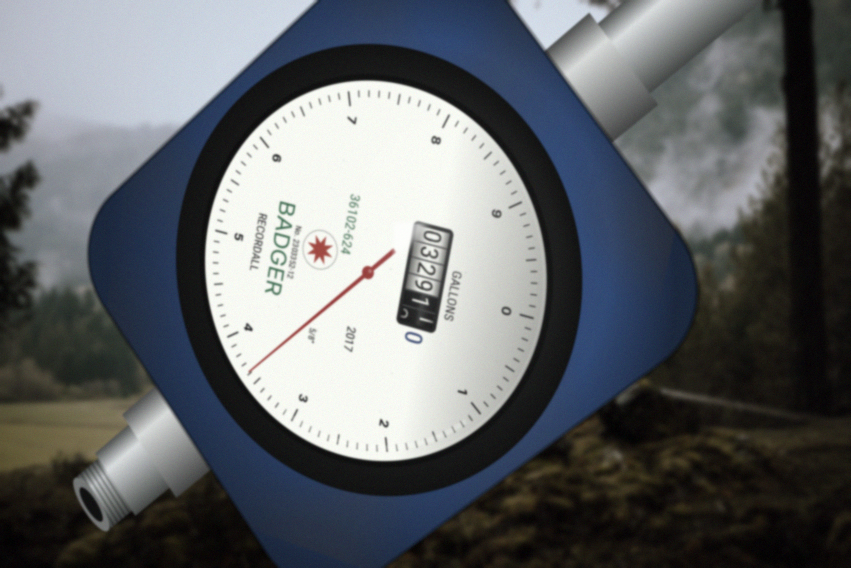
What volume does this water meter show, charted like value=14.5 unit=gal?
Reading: value=329113.6 unit=gal
